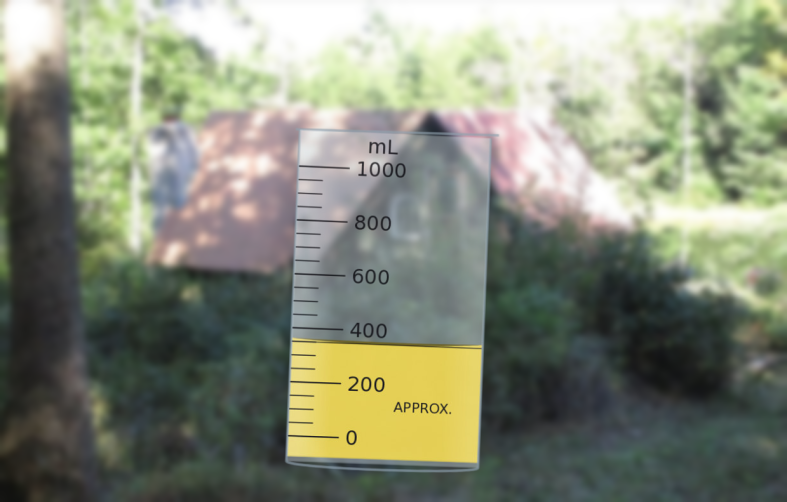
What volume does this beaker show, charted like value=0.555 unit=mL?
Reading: value=350 unit=mL
